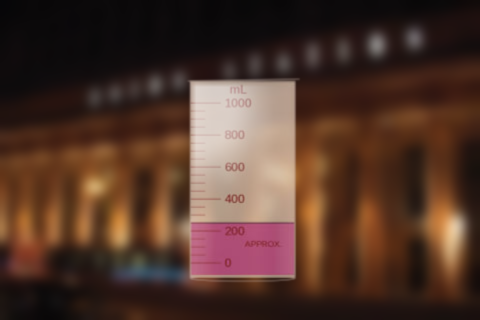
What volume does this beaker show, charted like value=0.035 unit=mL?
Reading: value=250 unit=mL
